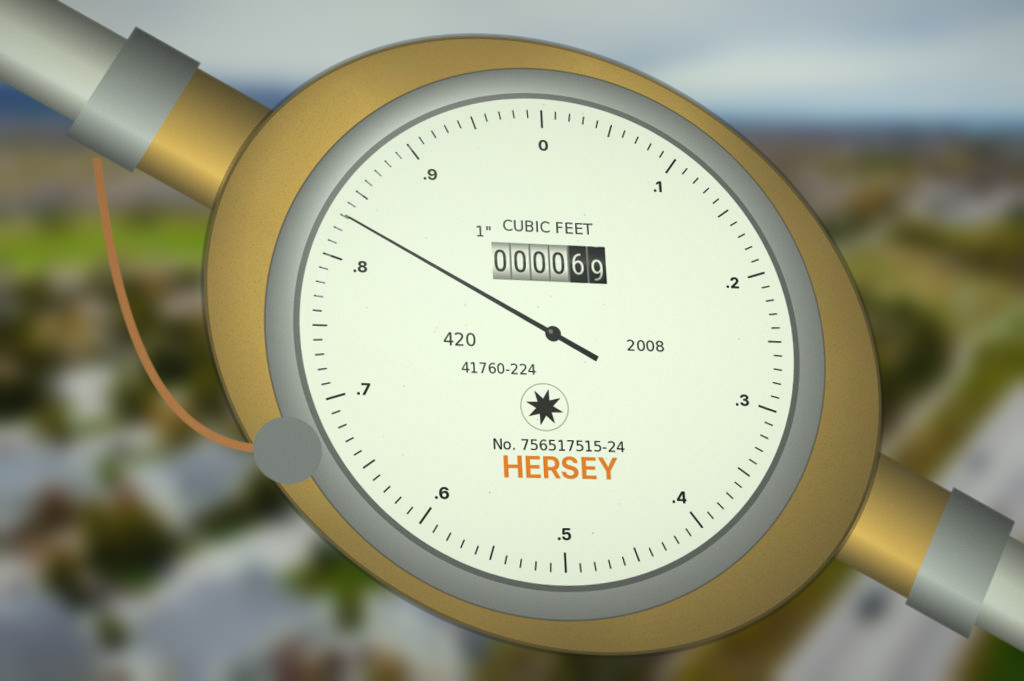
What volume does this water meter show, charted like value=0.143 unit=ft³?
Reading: value=68.83 unit=ft³
